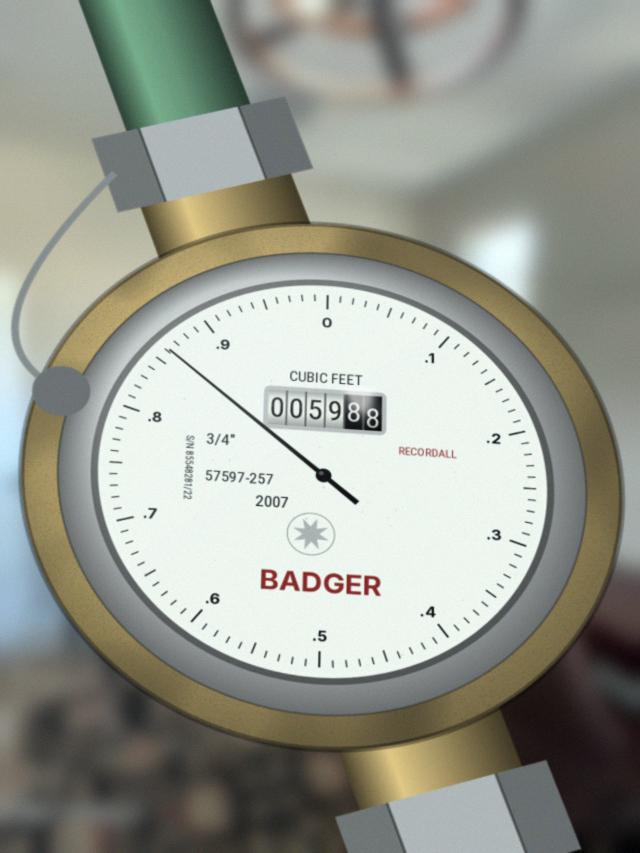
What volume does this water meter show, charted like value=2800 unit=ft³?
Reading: value=5987.86 unit=ft³
